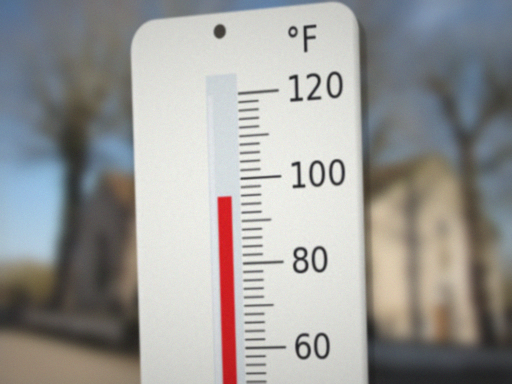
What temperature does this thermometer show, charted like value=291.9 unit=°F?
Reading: value=96 unit=°F
